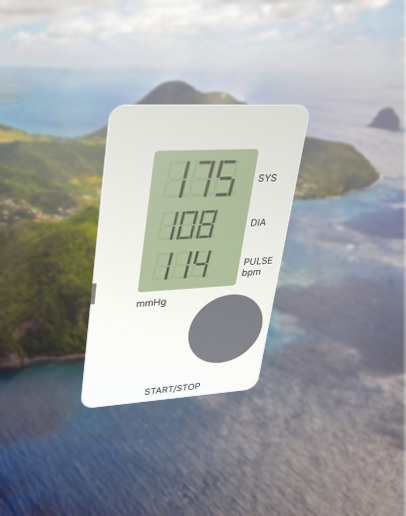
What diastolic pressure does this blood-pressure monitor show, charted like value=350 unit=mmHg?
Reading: value=108 unit=mmHg
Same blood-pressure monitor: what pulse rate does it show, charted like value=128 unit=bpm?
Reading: value=114 unit=bpm
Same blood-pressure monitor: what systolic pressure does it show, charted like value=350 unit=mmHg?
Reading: value=175 unit=mmHg
